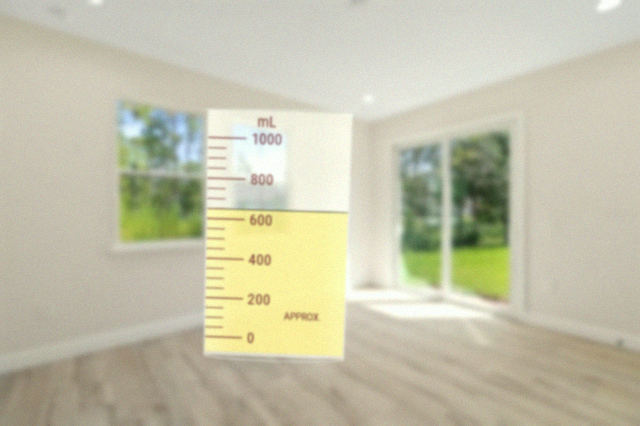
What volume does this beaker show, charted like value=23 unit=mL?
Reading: value=650 unit=mL
